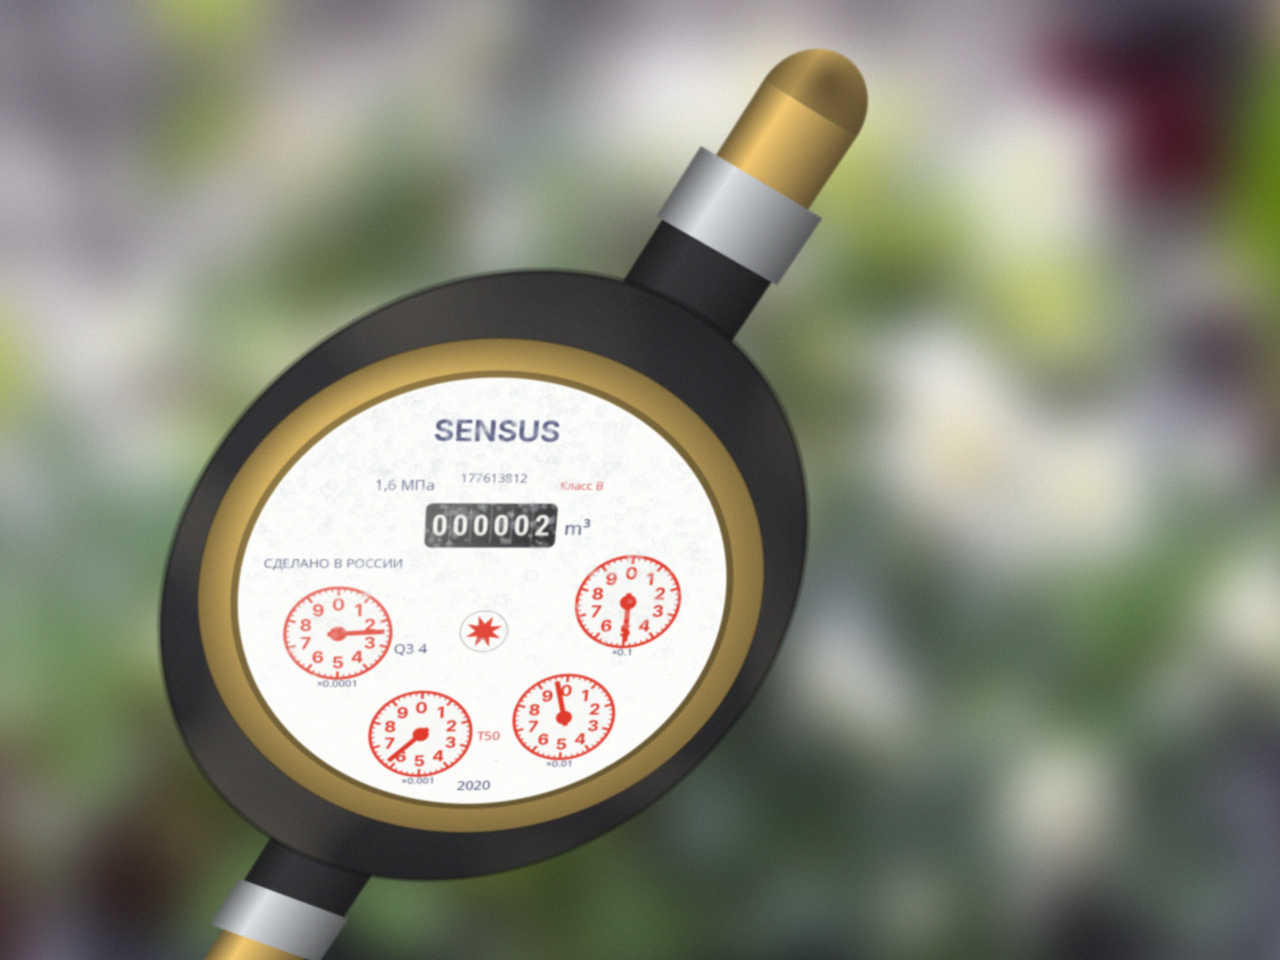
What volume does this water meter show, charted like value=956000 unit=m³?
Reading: value=2.4962 unit=m³
